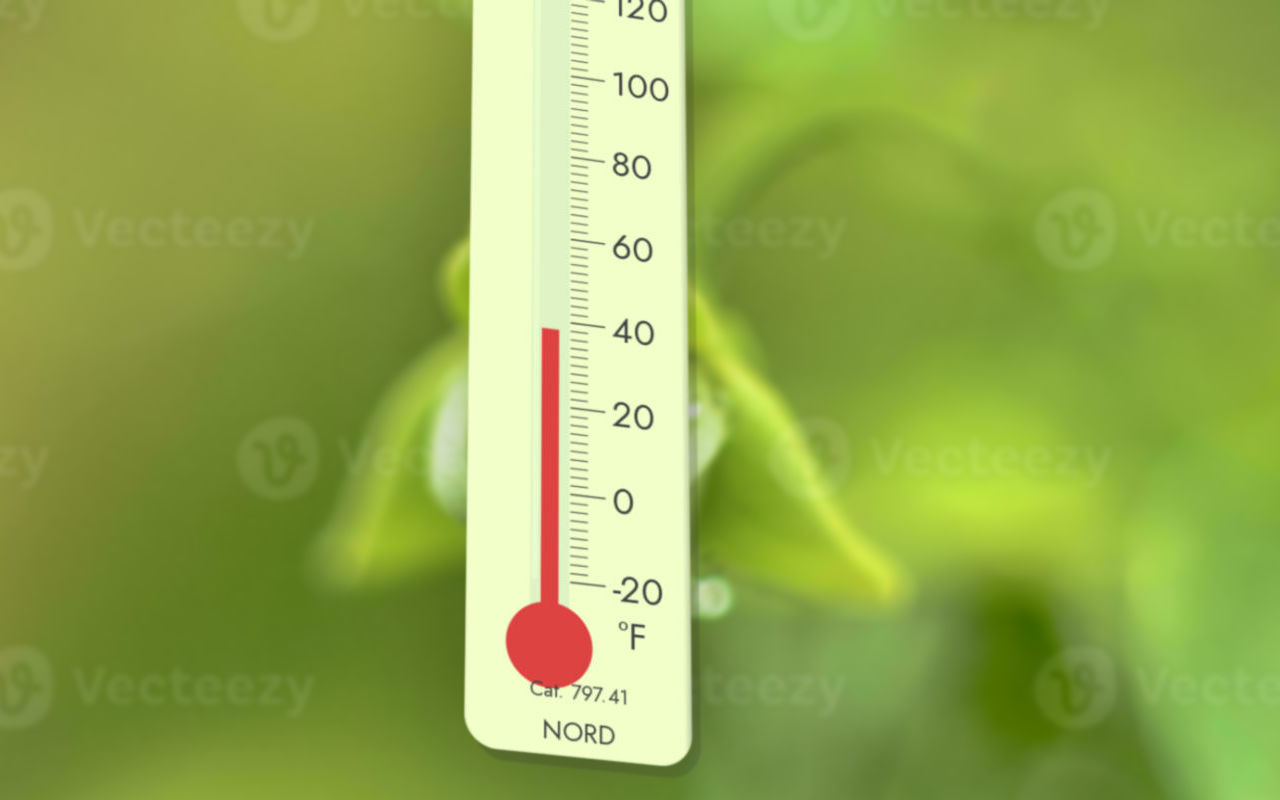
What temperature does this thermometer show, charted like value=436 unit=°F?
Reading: value=38 unit=°F
